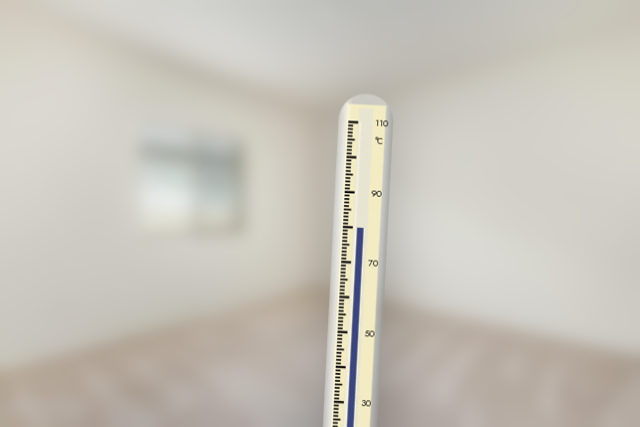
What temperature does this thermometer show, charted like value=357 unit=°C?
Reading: value=80 unit=°C
